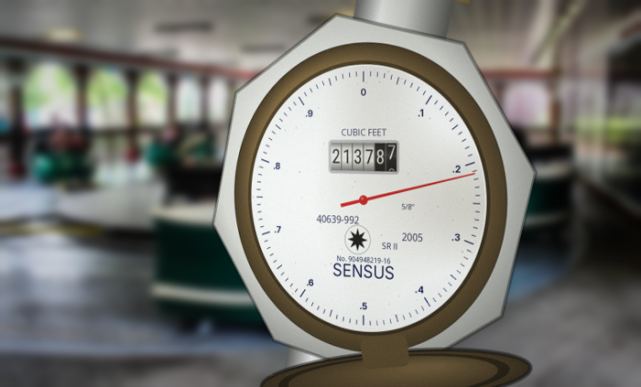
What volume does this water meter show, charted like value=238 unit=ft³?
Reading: value=213787.21 unit=ft³
